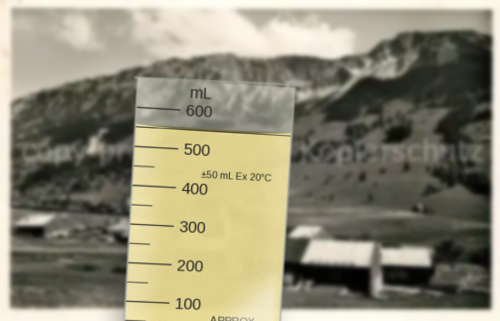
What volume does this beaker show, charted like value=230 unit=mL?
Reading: value=550 unit=mL
